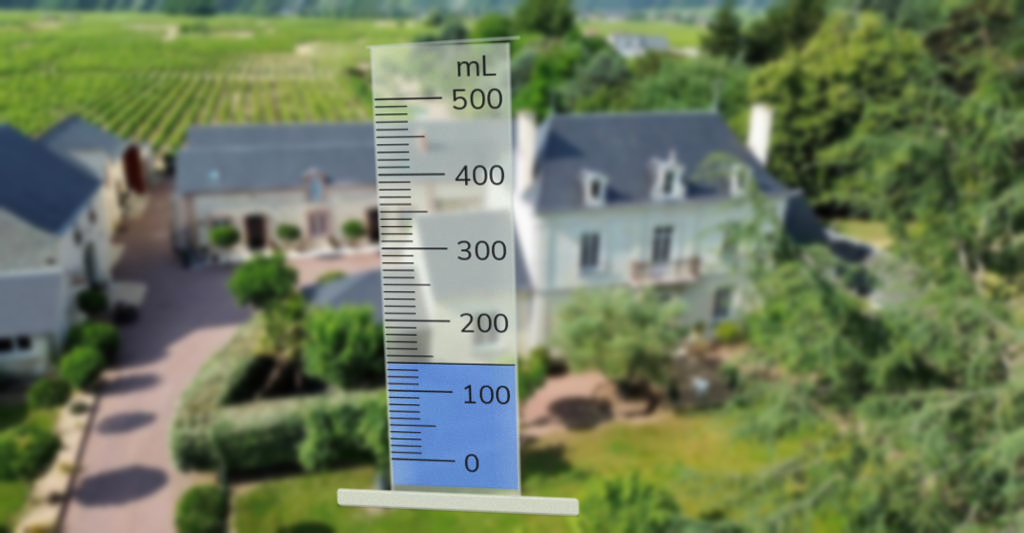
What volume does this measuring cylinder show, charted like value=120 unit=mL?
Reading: value=140 unit=mL
